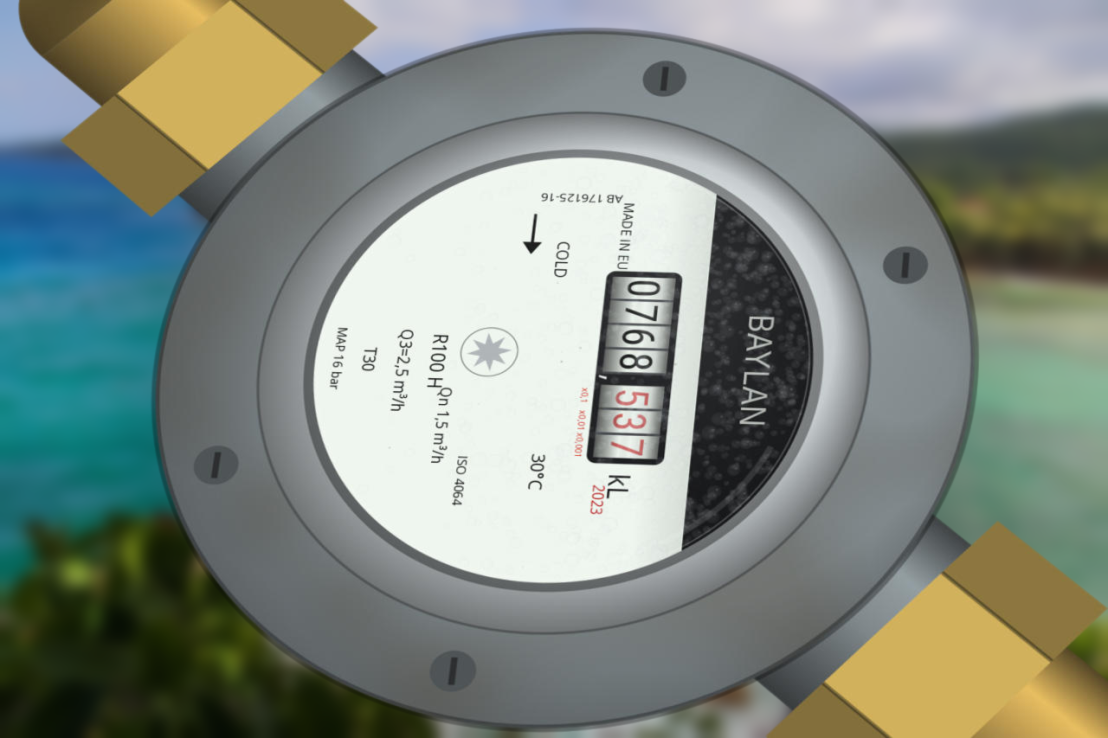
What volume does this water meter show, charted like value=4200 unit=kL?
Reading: value=768.537 unit=kL
